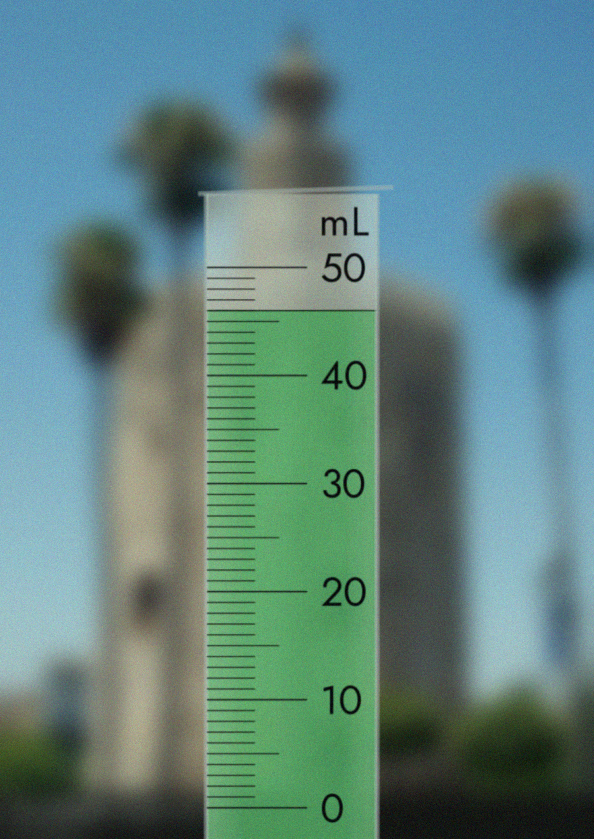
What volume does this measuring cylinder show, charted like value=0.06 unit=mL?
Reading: value=46 unit=mL
